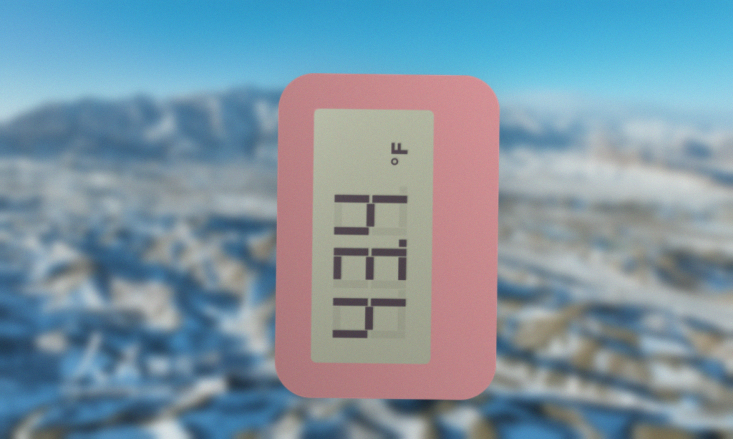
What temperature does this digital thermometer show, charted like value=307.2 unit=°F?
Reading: value=43.4 unit=°F
